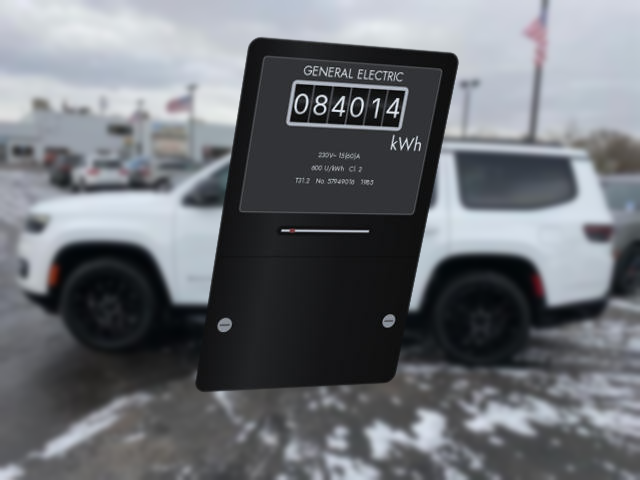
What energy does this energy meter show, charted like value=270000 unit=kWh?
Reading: value=84014 unit=kWh
